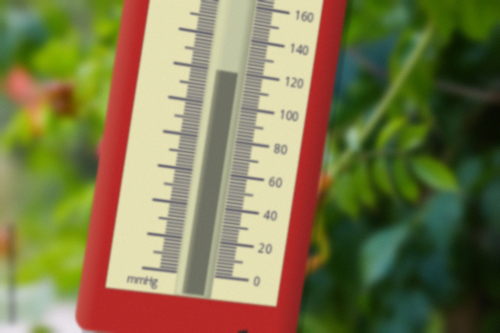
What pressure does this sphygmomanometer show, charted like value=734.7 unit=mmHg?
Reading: value=120 unit=mmHg
